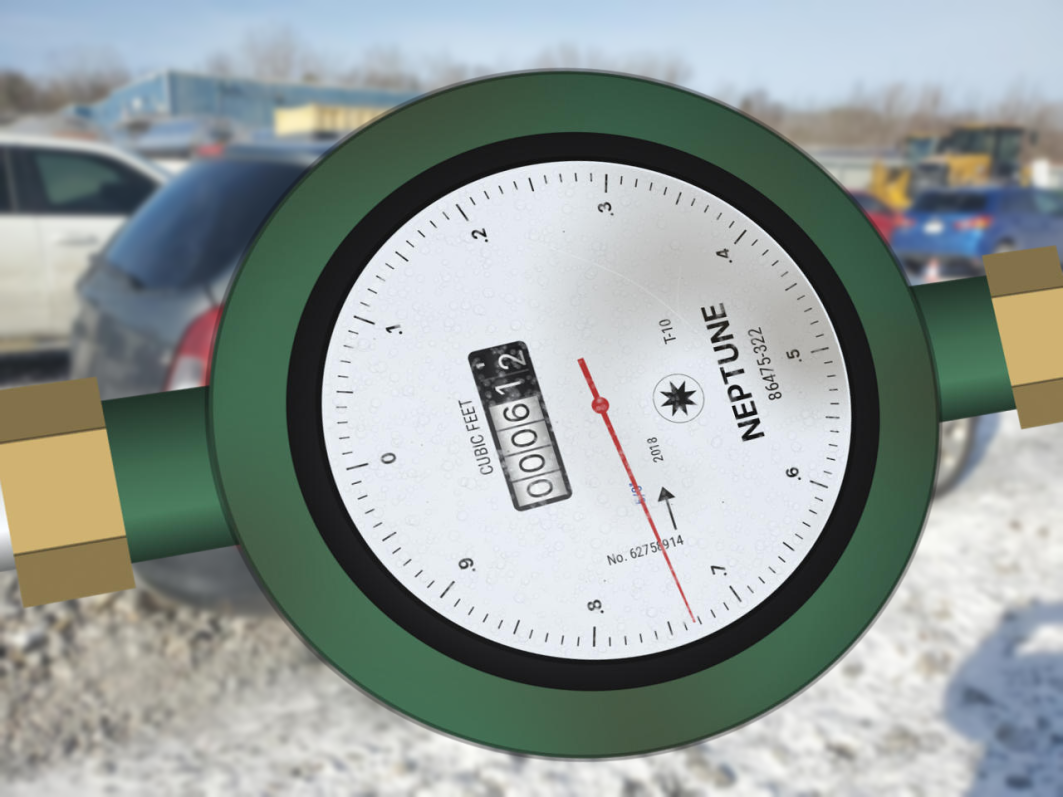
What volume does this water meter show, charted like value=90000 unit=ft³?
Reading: value=611.73 unit=ft³
